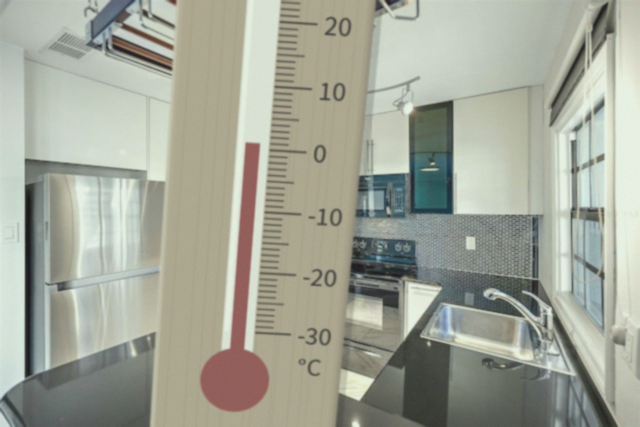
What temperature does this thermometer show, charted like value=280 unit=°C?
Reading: value=1 unit=°C
